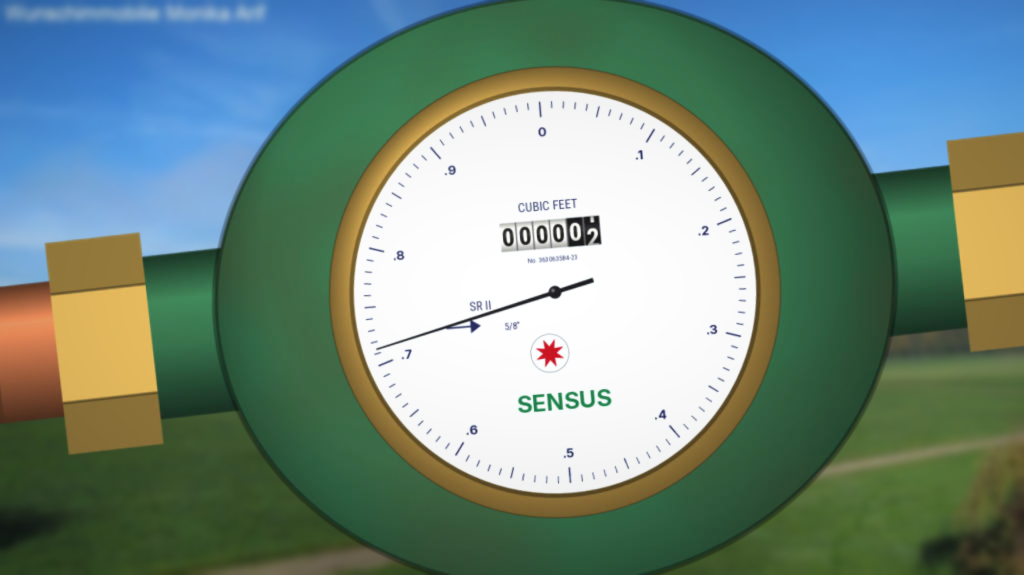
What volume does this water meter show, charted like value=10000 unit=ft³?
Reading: value=1.71 unit=ft³
